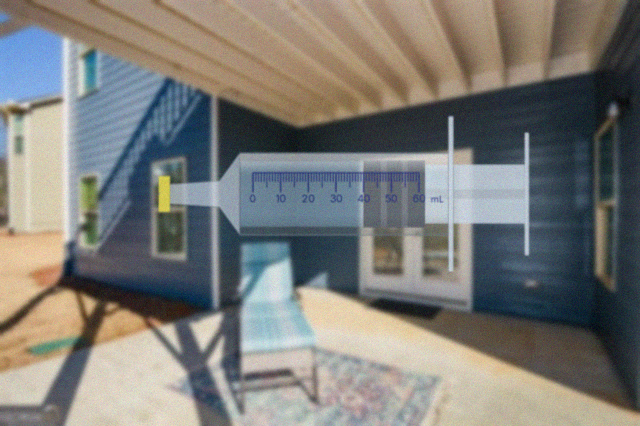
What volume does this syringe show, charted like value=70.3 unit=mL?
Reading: value=40 unit=mL
